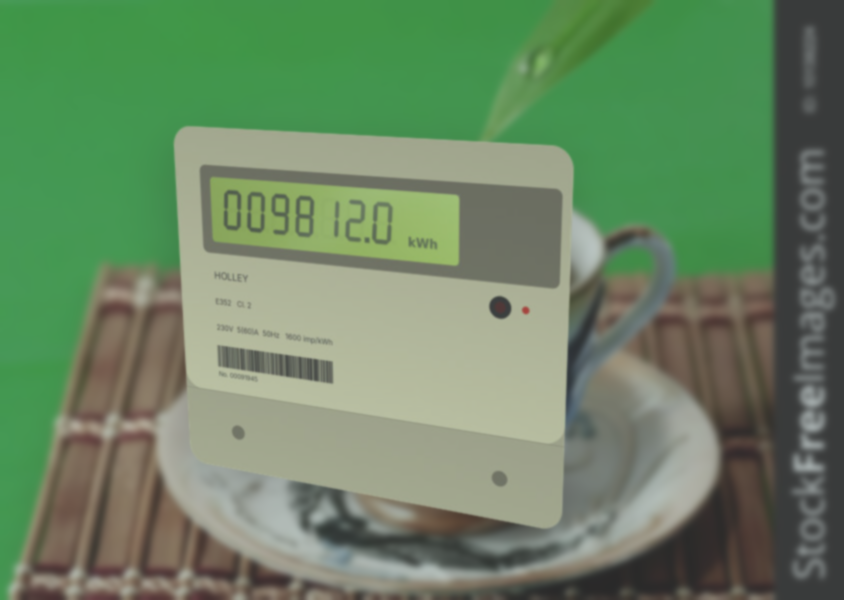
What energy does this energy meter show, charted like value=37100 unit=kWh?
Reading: value=9812.0 unit=kWh
